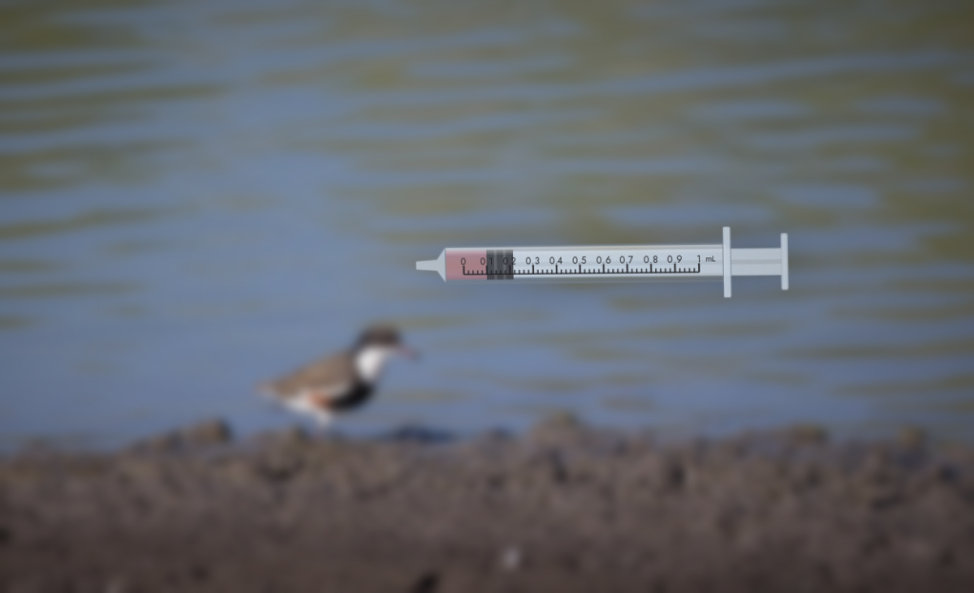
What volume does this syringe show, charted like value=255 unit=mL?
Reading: value=0.1 unit=mL
